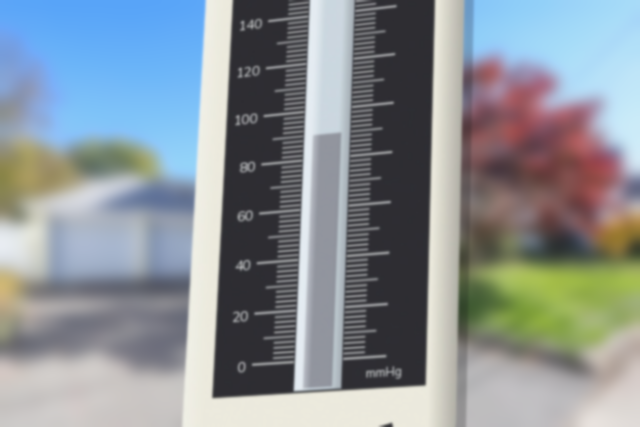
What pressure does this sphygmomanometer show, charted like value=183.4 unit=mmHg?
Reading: value=90 unit=mmHg
